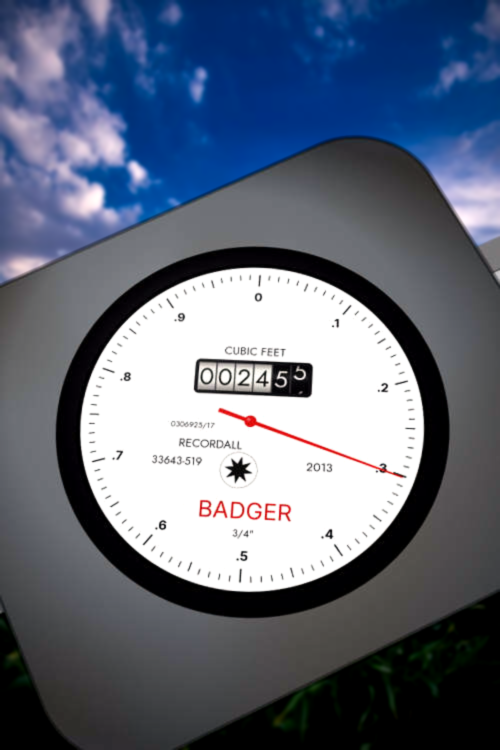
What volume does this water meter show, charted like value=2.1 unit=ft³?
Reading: value=2455.30 unit=ft³
